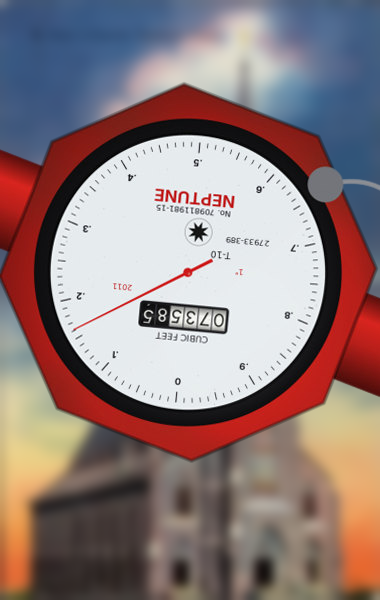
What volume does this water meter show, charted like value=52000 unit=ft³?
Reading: value=73585.16 unit=ft³
